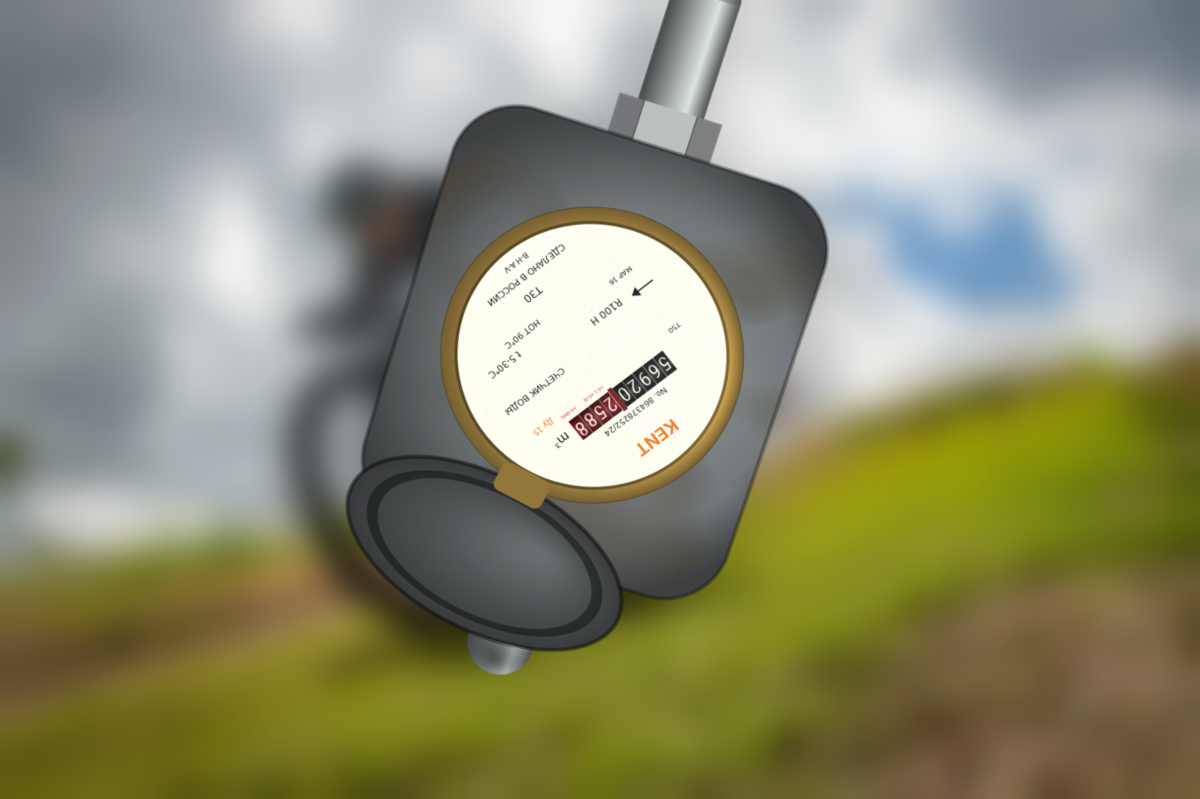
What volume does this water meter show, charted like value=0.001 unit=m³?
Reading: value=56920.2588 unit=m³
